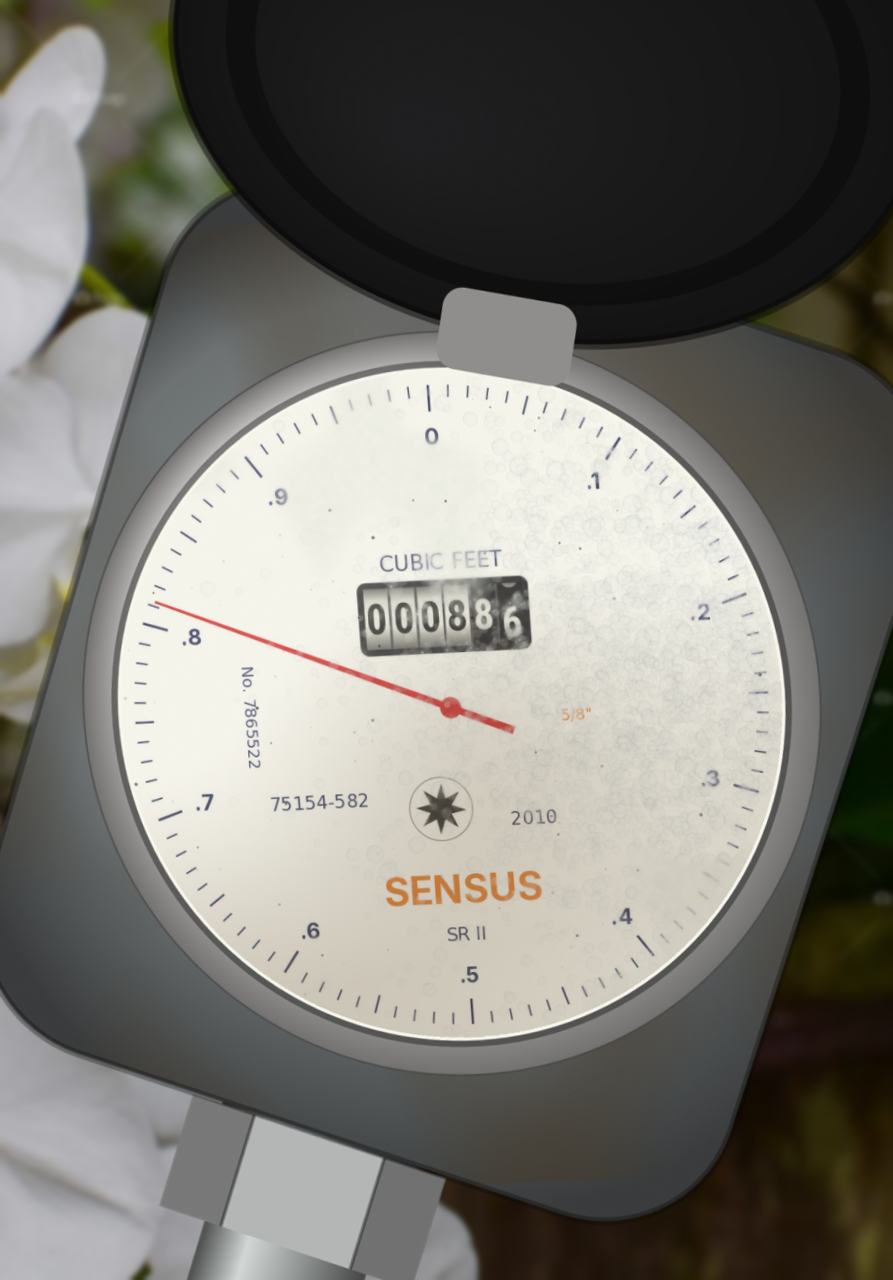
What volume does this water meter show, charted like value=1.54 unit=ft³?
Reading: value=885.81 unit=ft³
